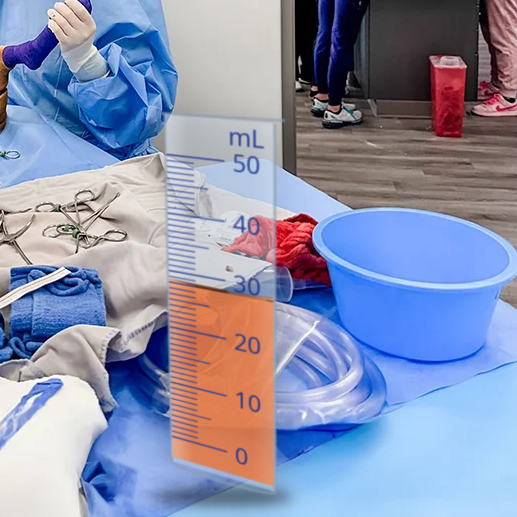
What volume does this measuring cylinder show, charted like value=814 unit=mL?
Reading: value=28 unit=mL
